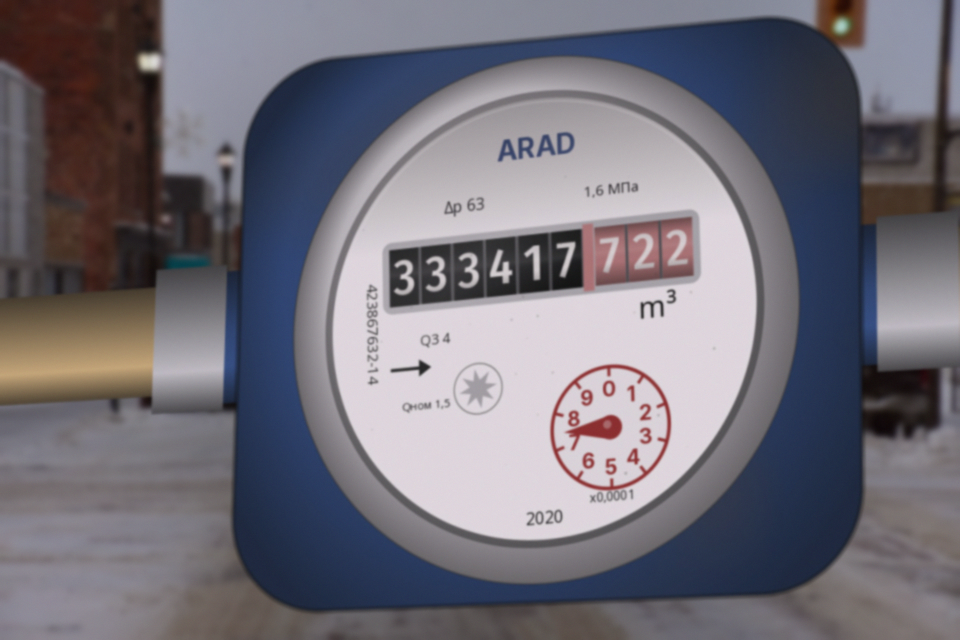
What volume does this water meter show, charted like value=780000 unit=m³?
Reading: value=333417.7227 unit=m³
